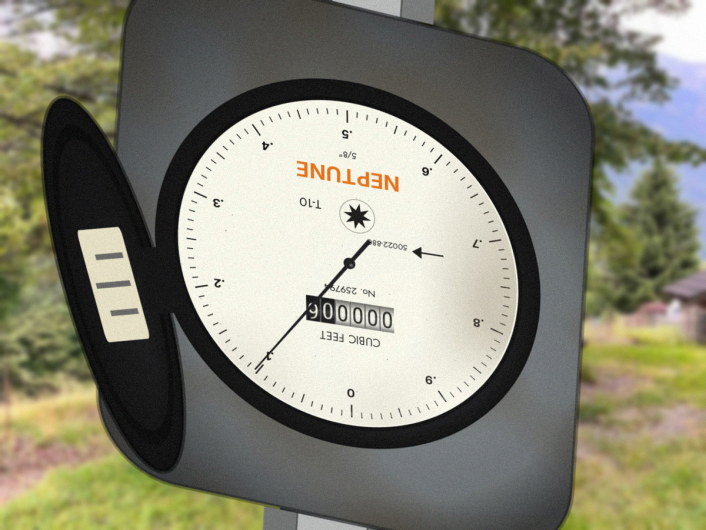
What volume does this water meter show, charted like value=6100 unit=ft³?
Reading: value=6.10 unit=ft³
